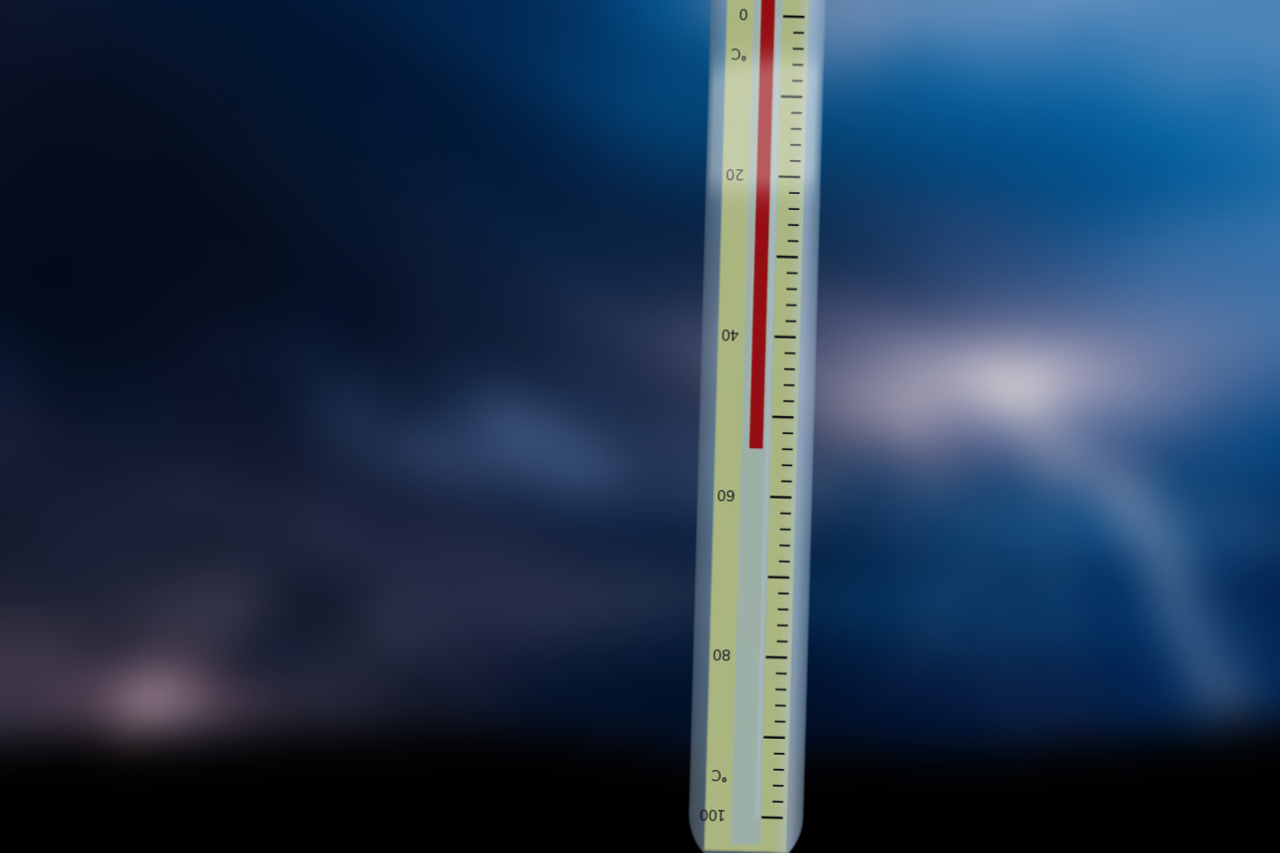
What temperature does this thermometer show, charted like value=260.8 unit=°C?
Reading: value=54 unit=°C
